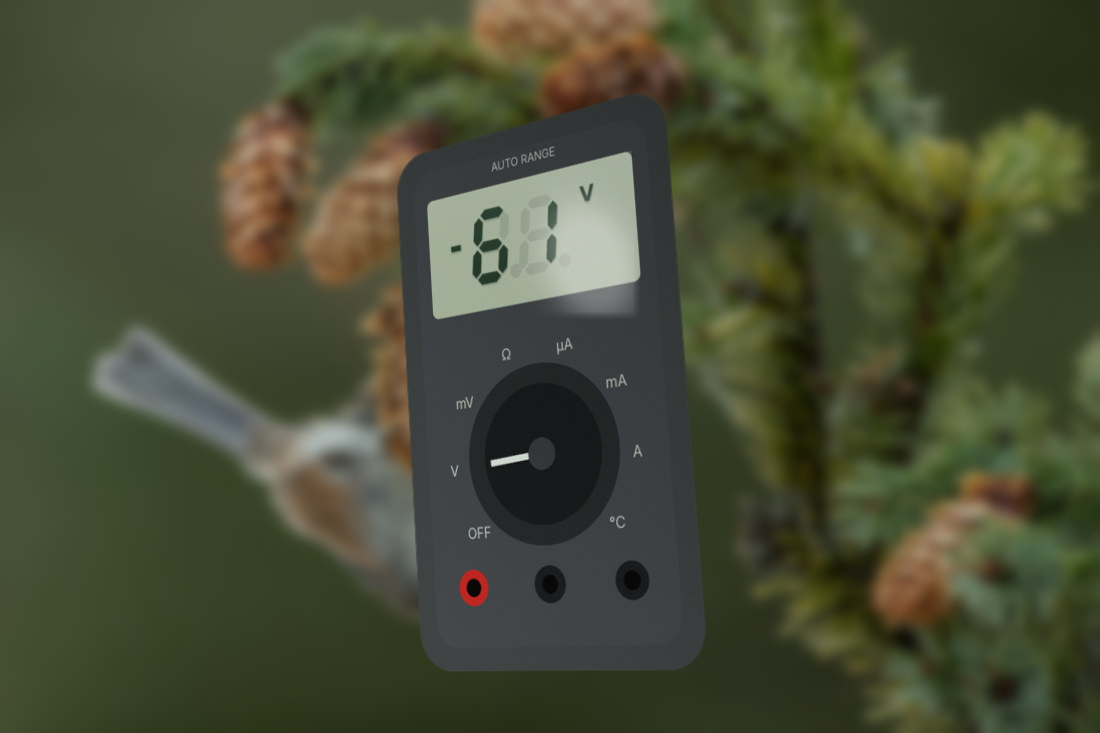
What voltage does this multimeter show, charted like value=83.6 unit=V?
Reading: value=-61 unit=V
